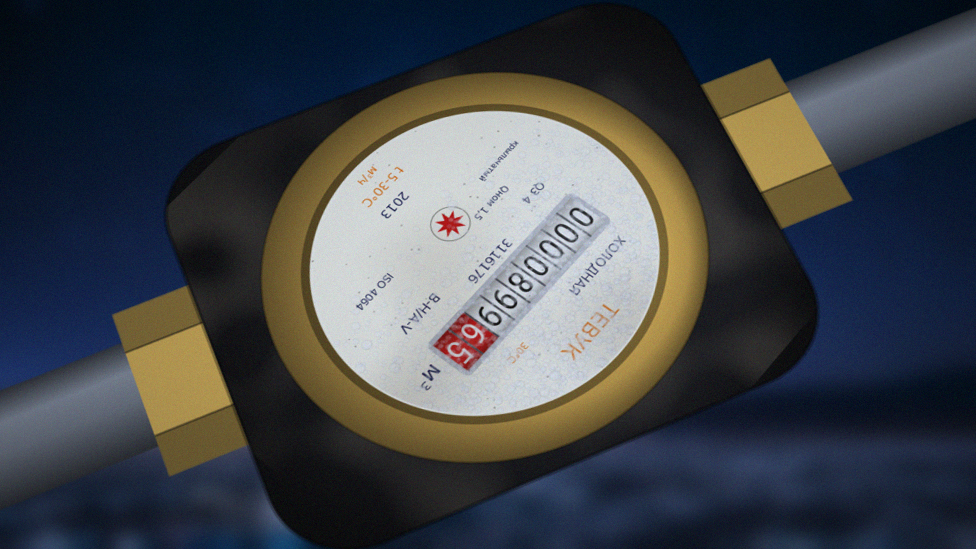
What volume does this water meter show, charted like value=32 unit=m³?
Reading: value=899.65 unit=m³
